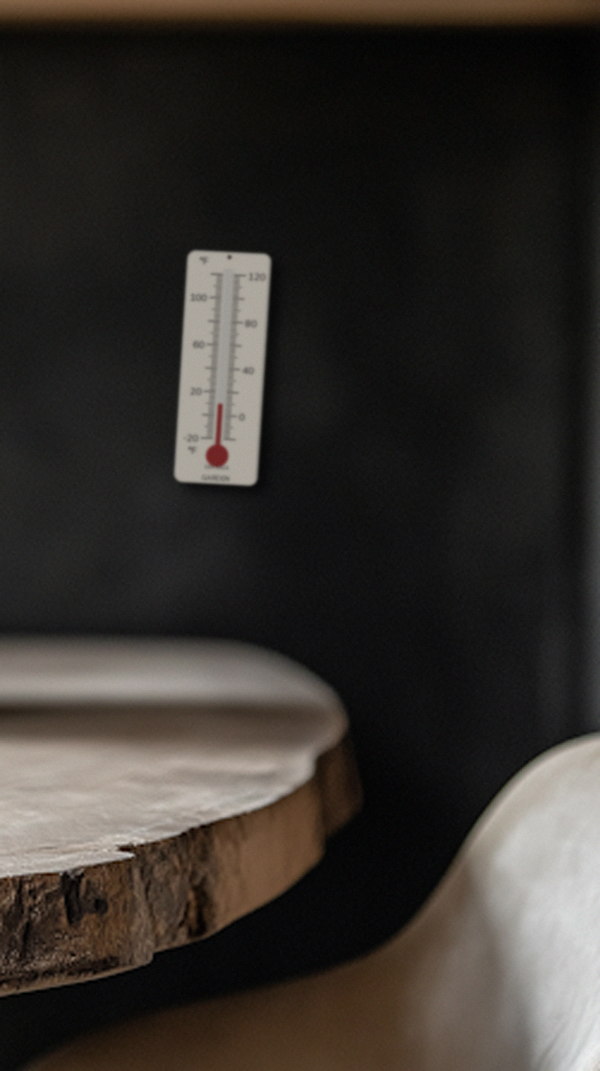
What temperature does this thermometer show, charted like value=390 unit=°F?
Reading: value=10 unit=°F
